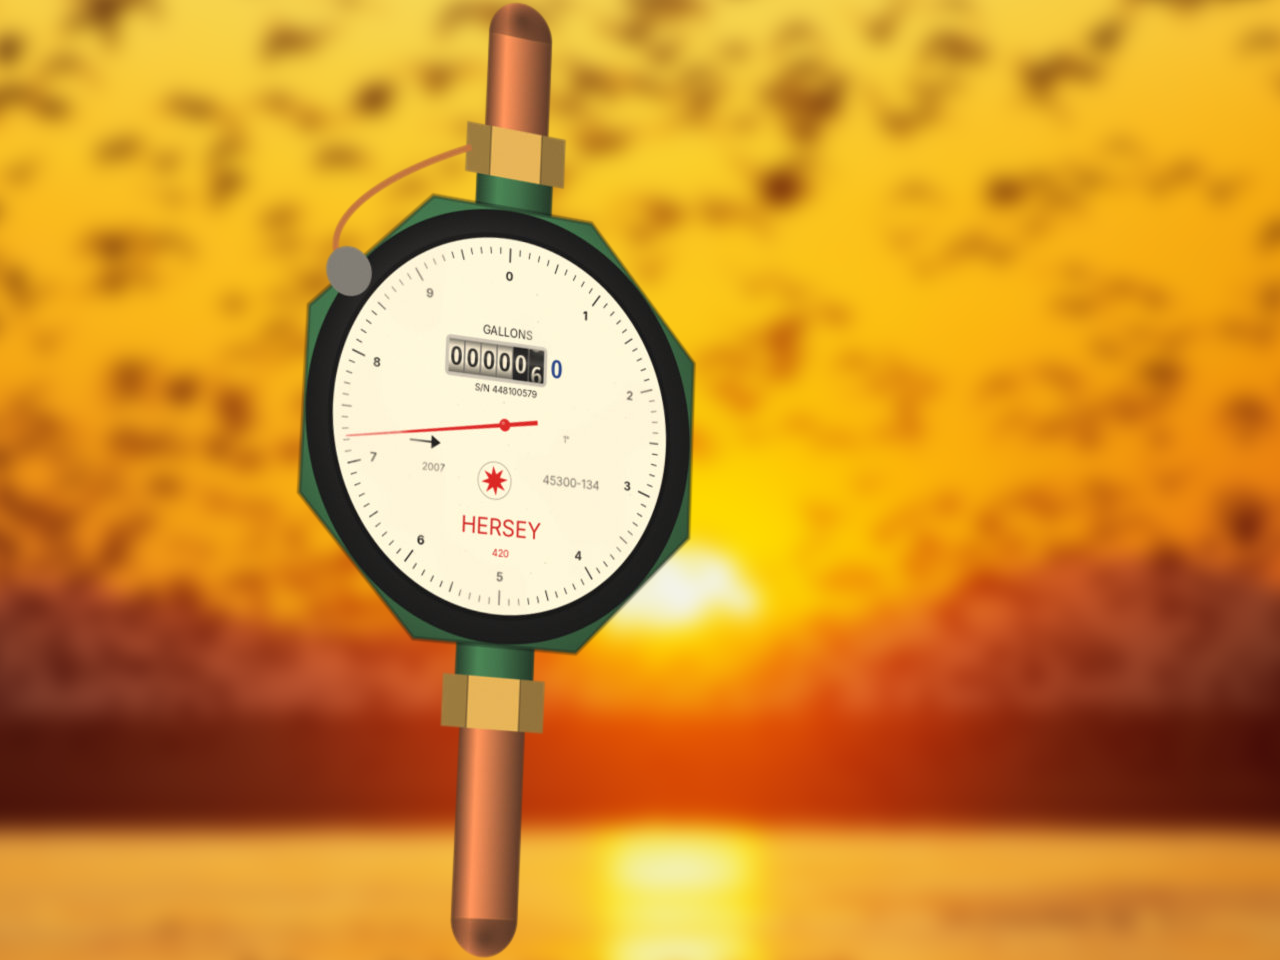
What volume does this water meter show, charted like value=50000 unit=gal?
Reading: value=57.2 unit=gal
